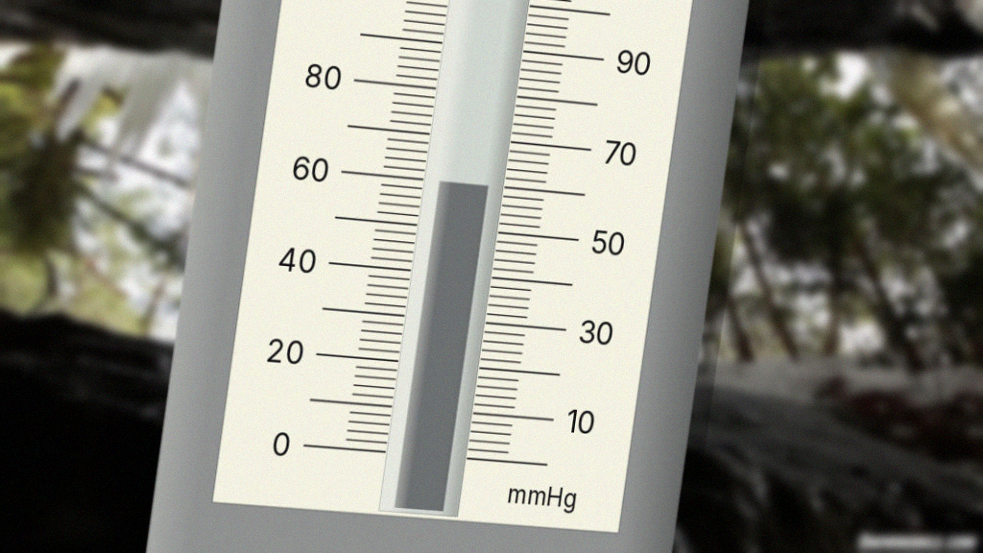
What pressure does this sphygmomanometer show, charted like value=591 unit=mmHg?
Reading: value=60 unit=mmHg
